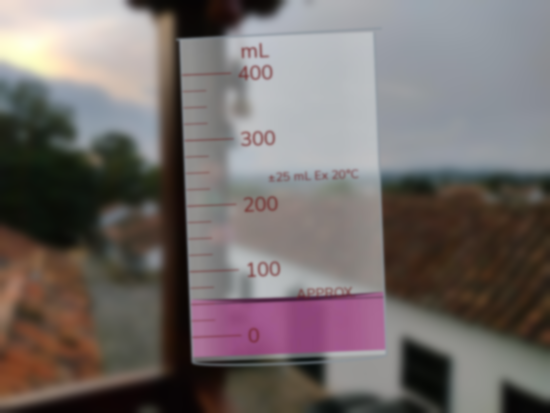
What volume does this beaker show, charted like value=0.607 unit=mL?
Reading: value=50 unit=mL
